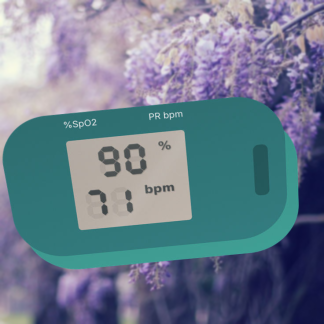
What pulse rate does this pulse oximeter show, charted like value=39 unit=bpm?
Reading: value=71 unit=bpm
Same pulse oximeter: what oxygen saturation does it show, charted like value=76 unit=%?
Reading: value=90 unit=%
